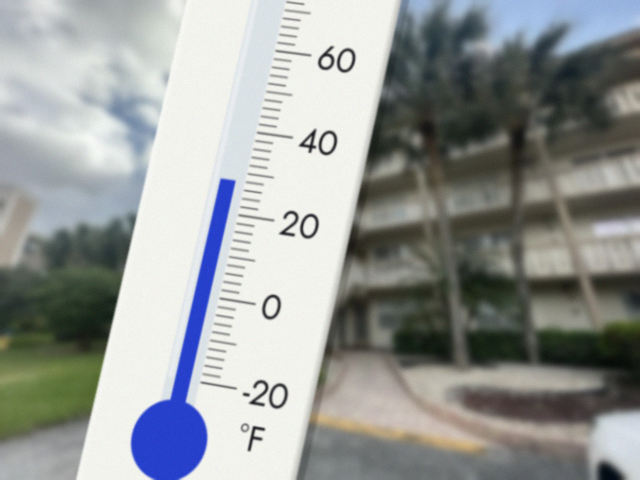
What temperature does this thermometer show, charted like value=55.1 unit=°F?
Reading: value=28 unit=°F
